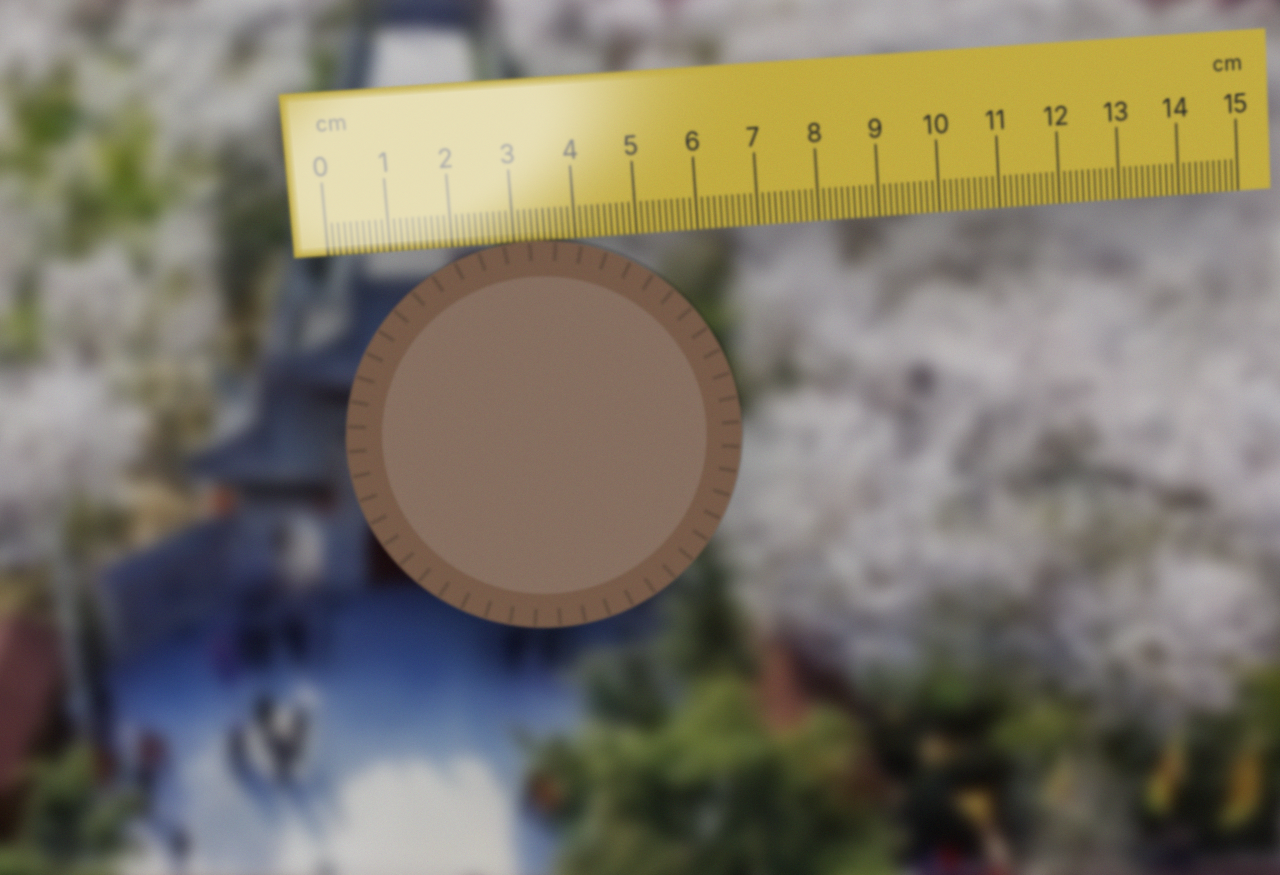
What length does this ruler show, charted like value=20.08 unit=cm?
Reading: value=6.5 unit=cm
